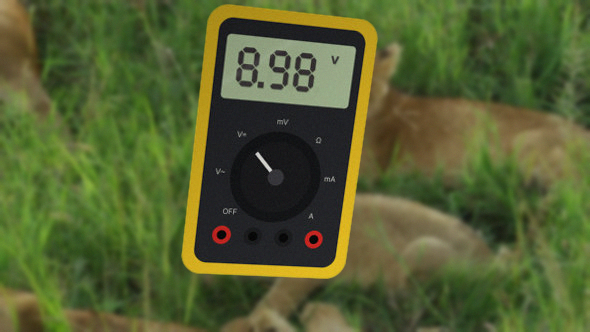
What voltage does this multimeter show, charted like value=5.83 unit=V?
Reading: value=8.98 unit=V
